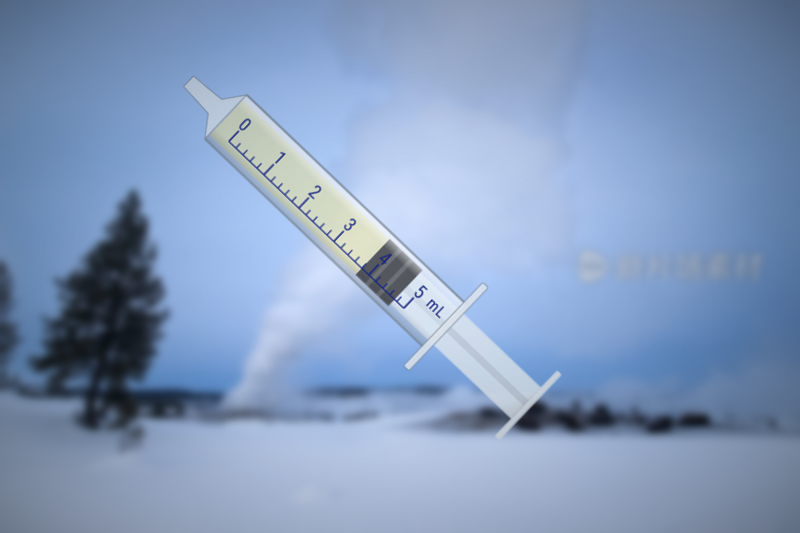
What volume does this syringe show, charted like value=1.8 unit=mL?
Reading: value=3.8 unit=mL
